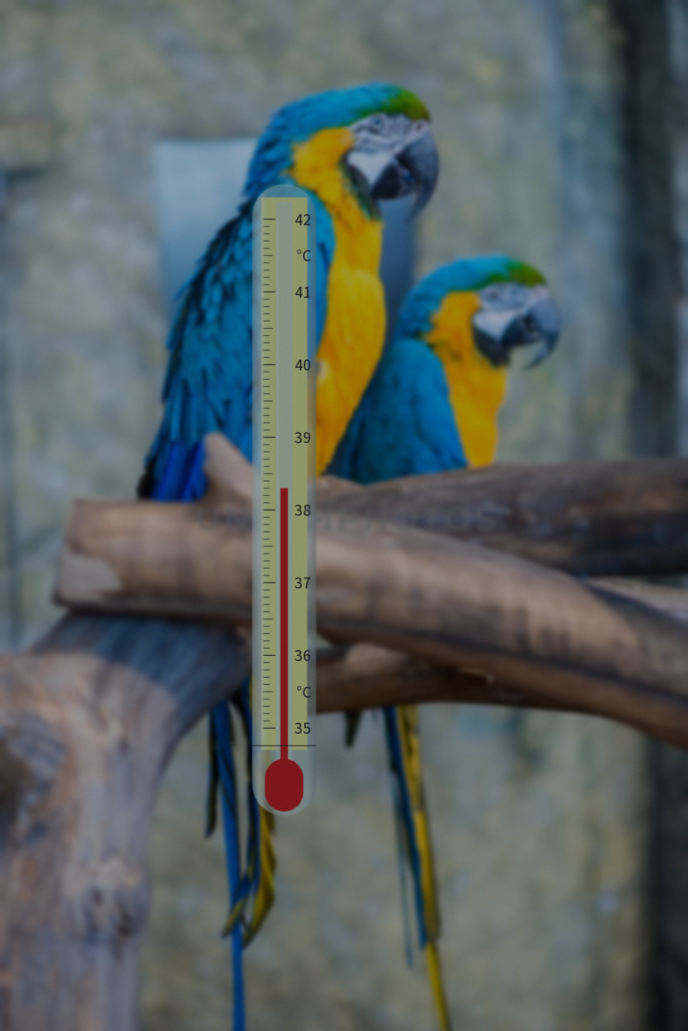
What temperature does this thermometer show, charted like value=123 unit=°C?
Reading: value=38.3 unit=°C
